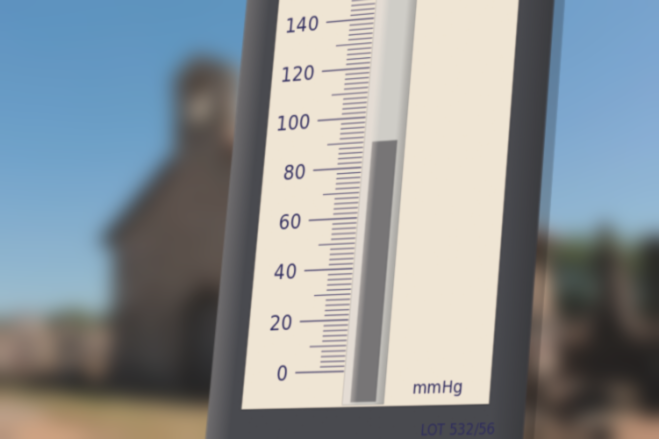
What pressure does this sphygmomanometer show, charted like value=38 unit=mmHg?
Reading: value=90 unit=mmHg
